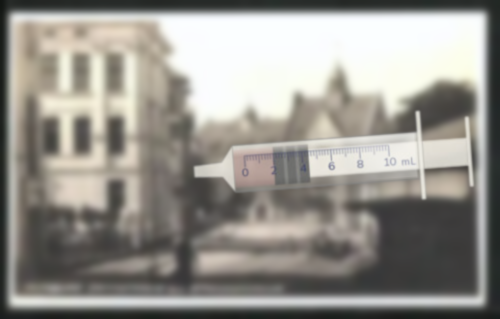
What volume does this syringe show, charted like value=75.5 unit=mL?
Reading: value=2 unit=mL
